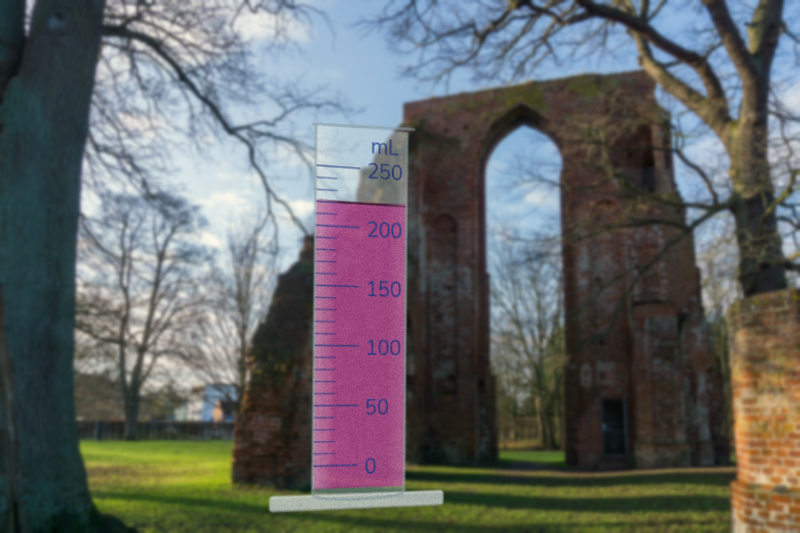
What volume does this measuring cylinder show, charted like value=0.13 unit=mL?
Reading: value=220 unit=mL
